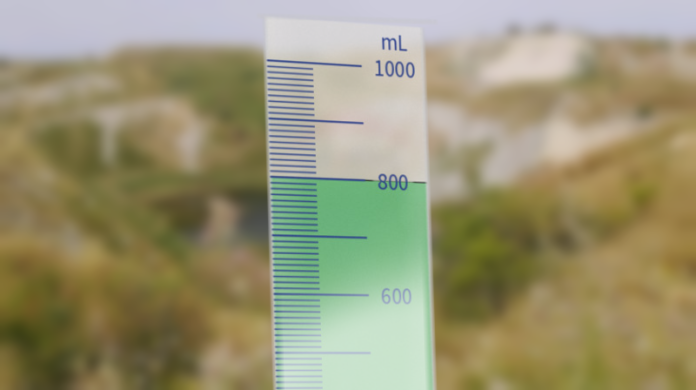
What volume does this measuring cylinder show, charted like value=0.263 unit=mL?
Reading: value=800 unit=mL
